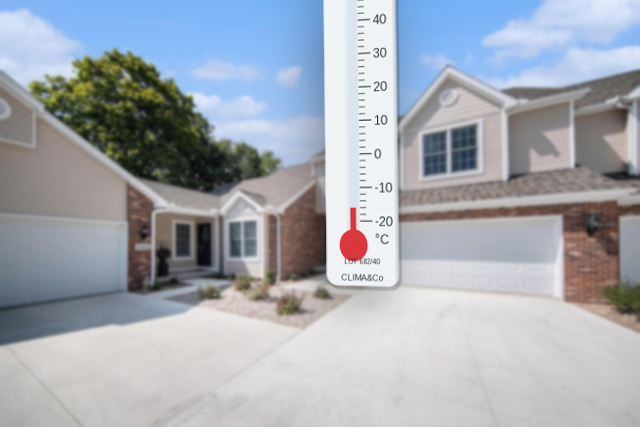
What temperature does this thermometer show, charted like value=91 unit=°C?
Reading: value=-16 unit=°C
